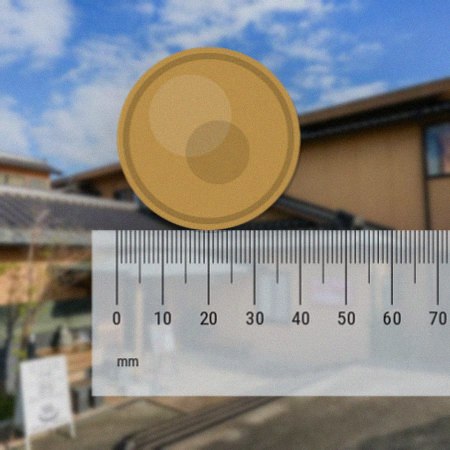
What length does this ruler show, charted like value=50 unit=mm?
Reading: value=40 unit=mm
